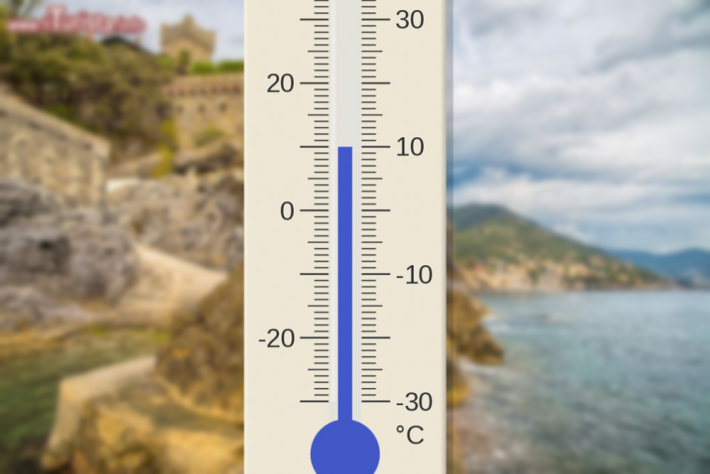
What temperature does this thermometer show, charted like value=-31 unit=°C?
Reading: value=10 unit=°C
